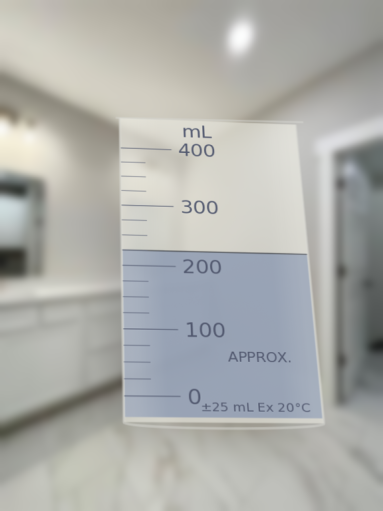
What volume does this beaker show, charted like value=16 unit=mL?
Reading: value=225 unit=mL
